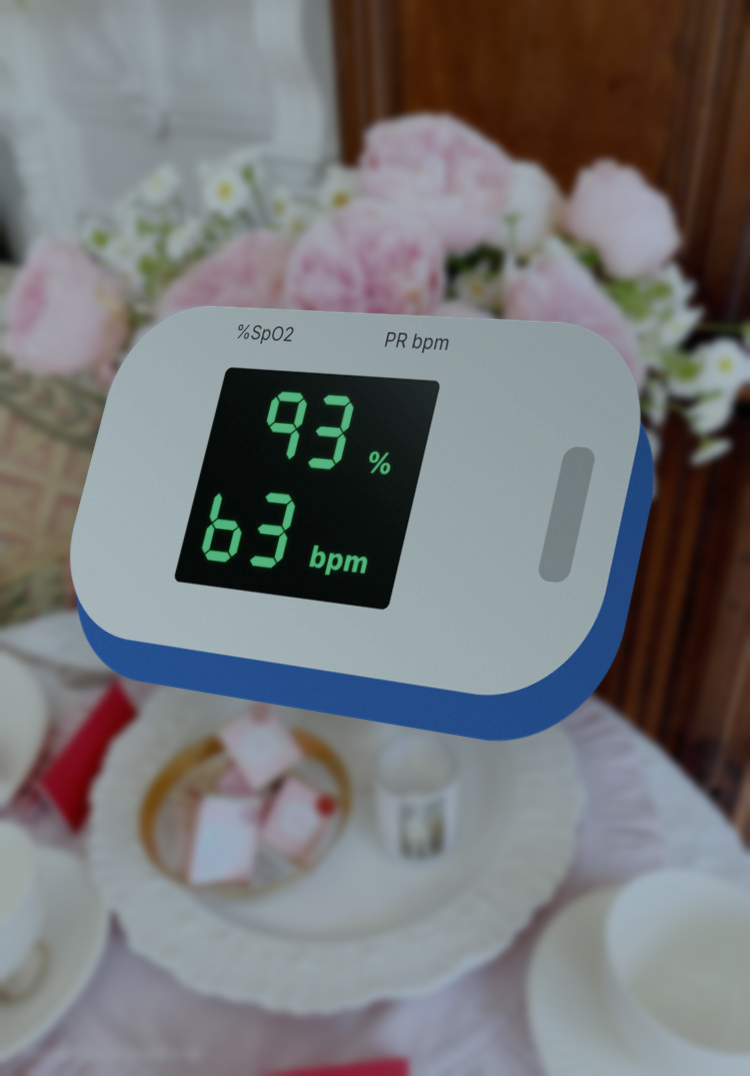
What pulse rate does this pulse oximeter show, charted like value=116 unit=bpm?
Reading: value=63 unit=bpm
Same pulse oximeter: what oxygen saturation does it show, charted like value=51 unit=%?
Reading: value=93 unit=%
